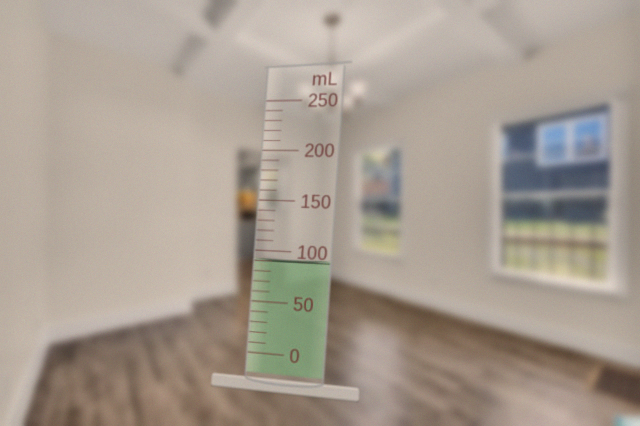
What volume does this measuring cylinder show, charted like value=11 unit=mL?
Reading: value=90 unit=mL
